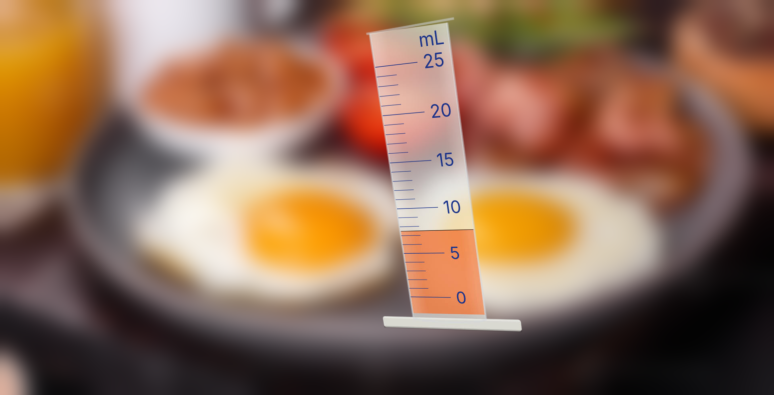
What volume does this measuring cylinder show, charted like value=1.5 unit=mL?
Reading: value=7.5 unit=mL
